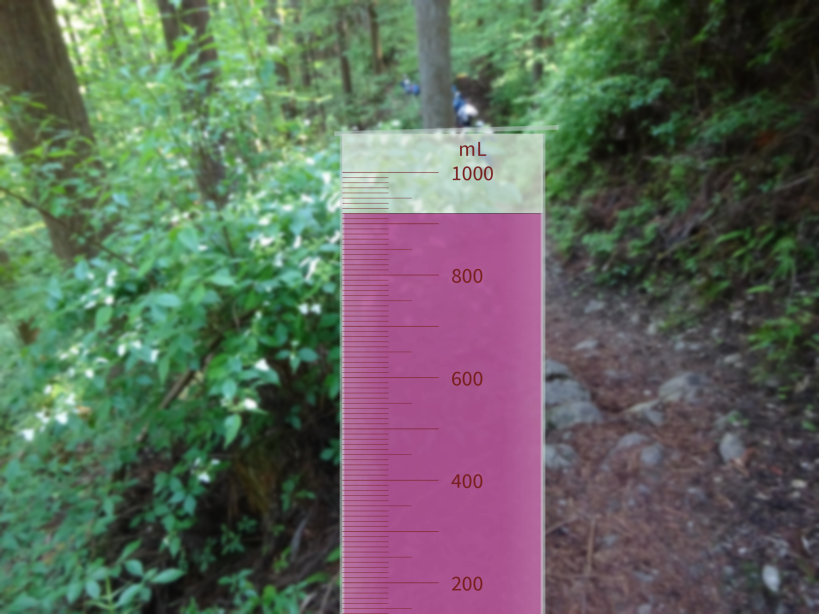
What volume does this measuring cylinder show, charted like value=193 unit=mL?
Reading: value=920 unit=mL
